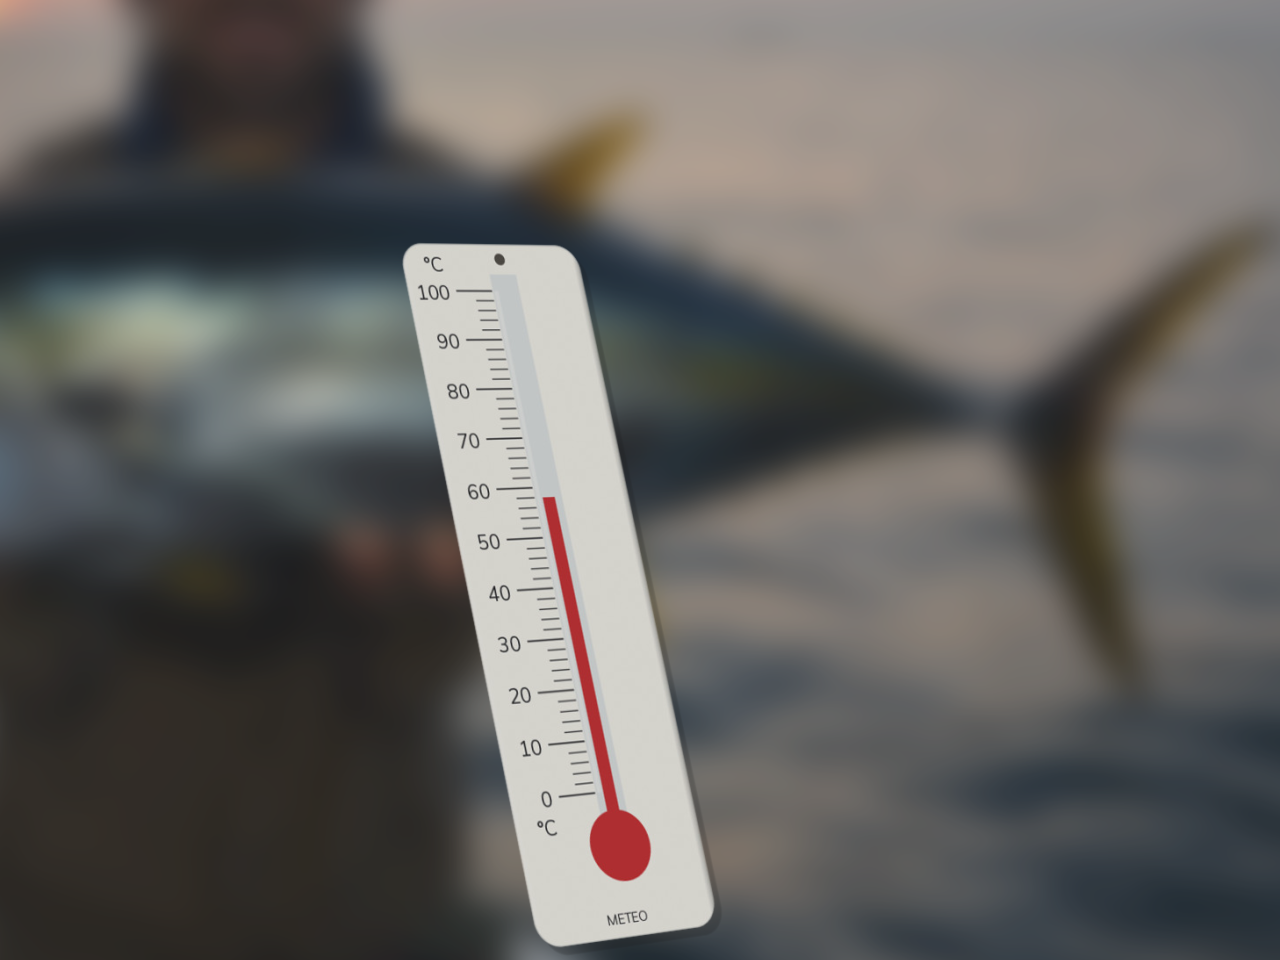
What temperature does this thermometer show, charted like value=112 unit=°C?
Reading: value=58 unit=°C
